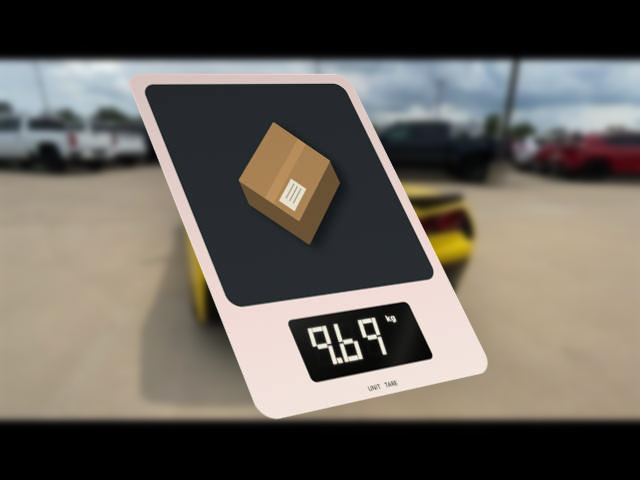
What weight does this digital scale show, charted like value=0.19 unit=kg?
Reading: value=9.69 unit=kg
